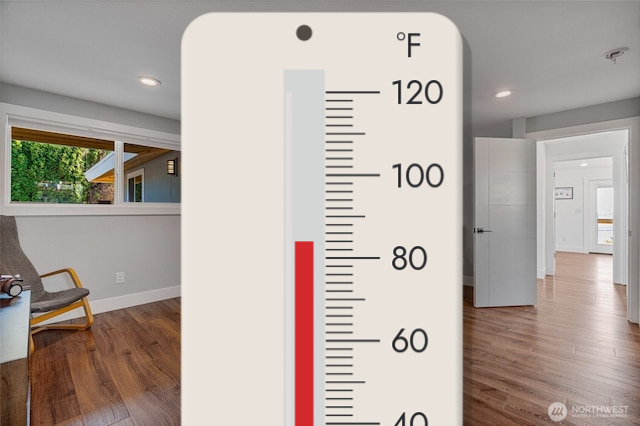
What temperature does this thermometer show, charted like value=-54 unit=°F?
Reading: value=84 unit=°F
